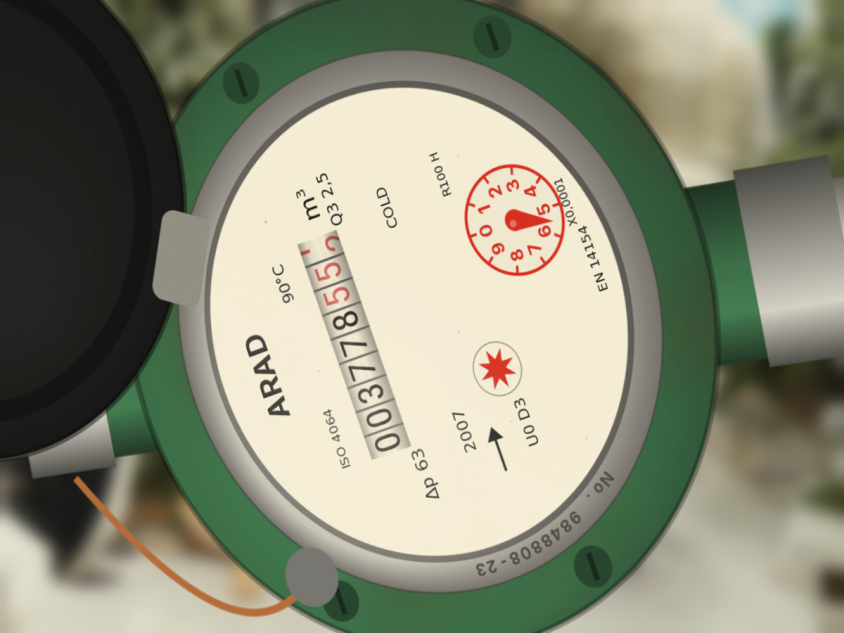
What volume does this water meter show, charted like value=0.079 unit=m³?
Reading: value=3778.5515 unit=m³
